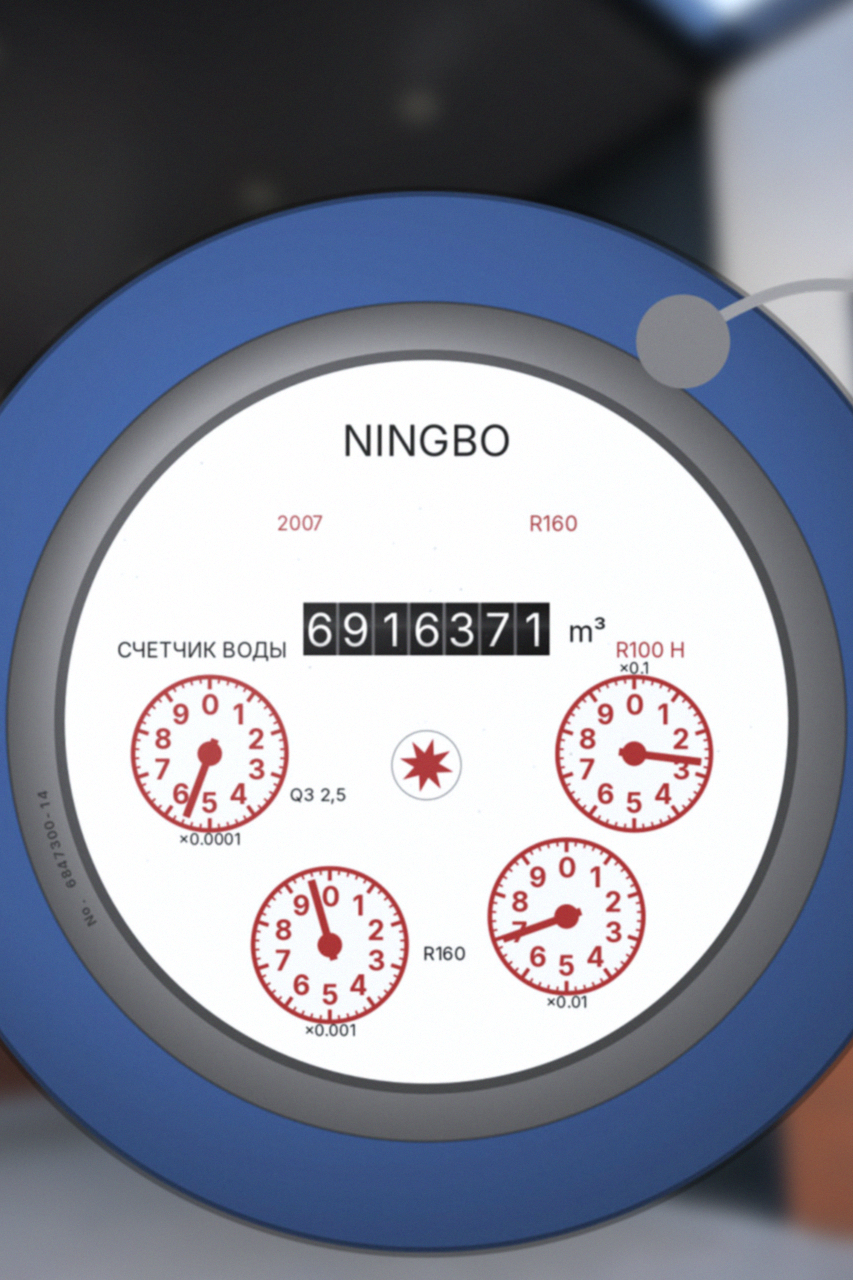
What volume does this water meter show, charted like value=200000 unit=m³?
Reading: value=6916371.2695 unit=m³
